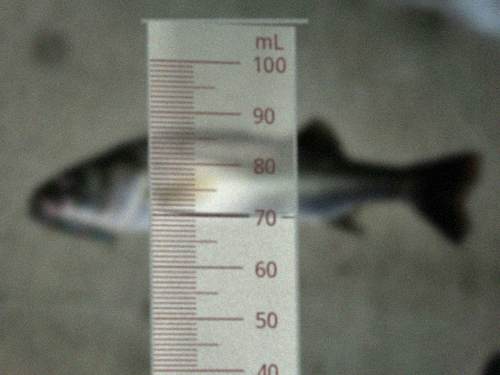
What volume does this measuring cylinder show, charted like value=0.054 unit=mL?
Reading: value=70 unit=mL
